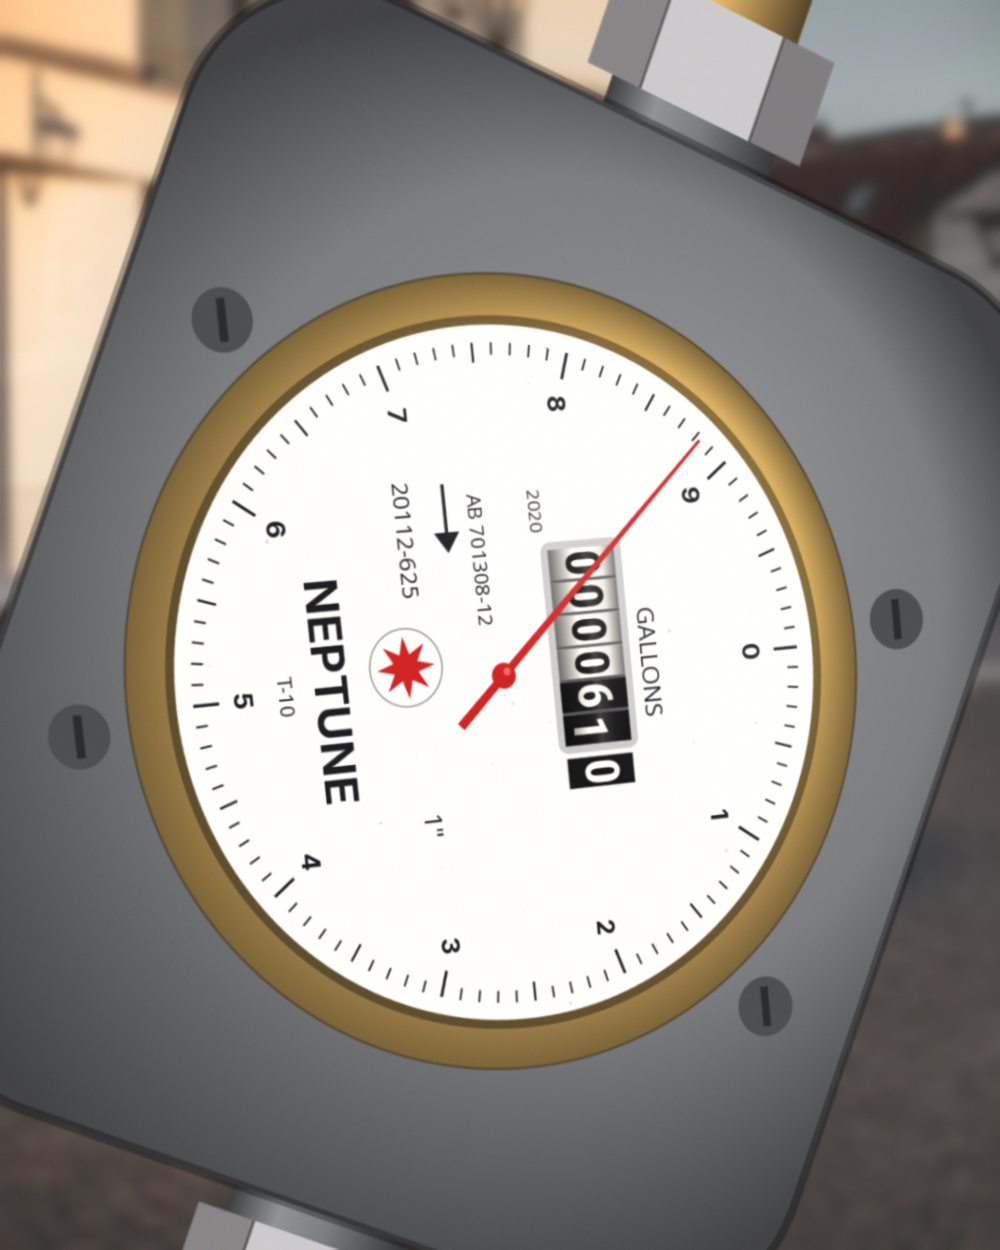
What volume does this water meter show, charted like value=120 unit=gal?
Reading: value=608.8 unit=gal
